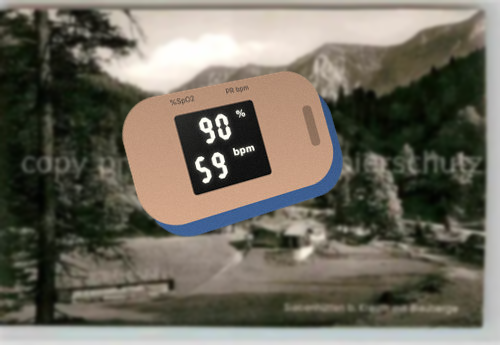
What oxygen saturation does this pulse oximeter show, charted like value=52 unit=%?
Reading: value=90 unit=%
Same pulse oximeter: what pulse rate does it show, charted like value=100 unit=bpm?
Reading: value=59 unit=bpm
